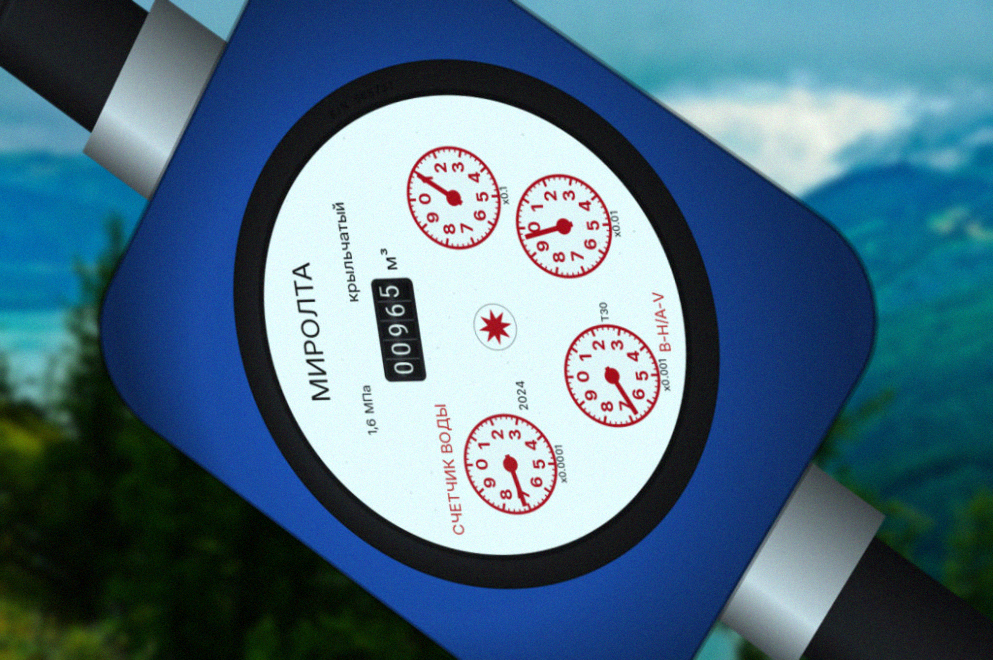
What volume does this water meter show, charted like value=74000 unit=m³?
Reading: value=965.0967 unit=m³
